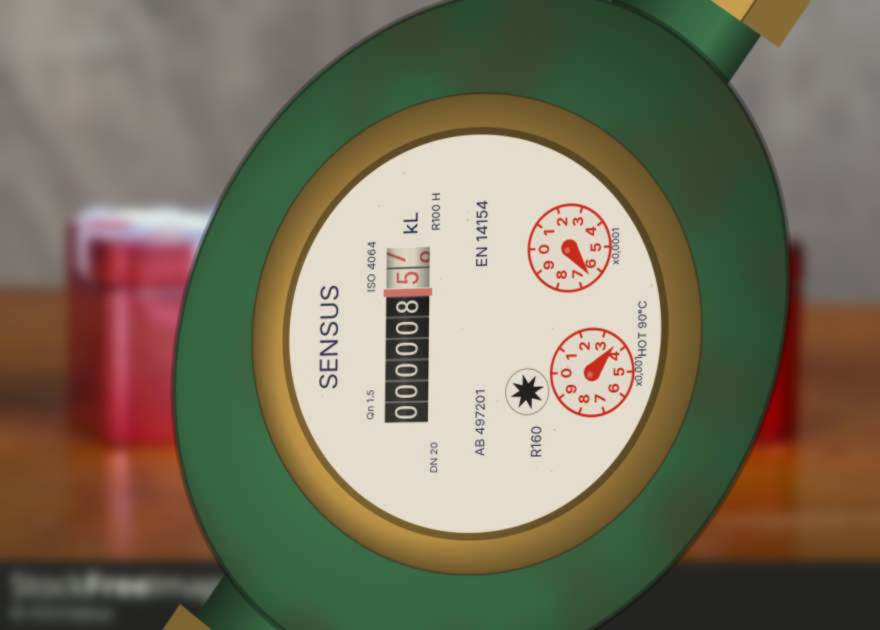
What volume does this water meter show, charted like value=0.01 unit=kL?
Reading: value=8.5736 unit=kL
